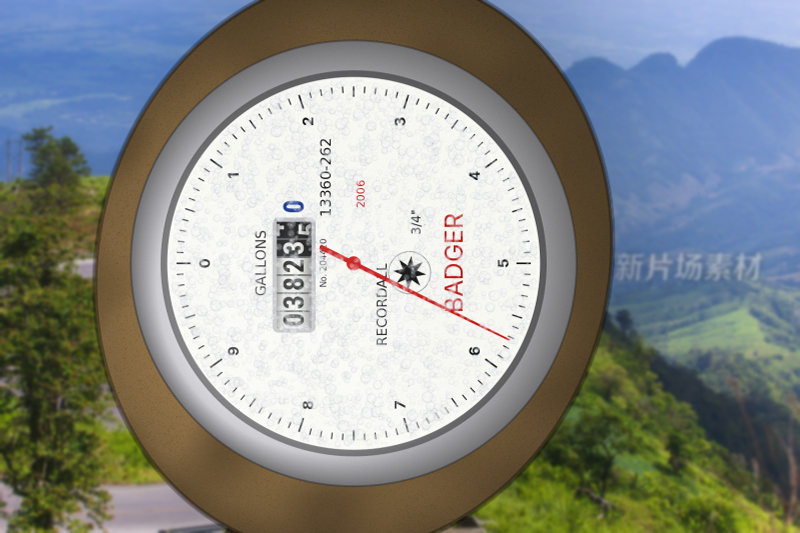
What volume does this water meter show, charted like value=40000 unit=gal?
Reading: value=382345.7 unit=gal
